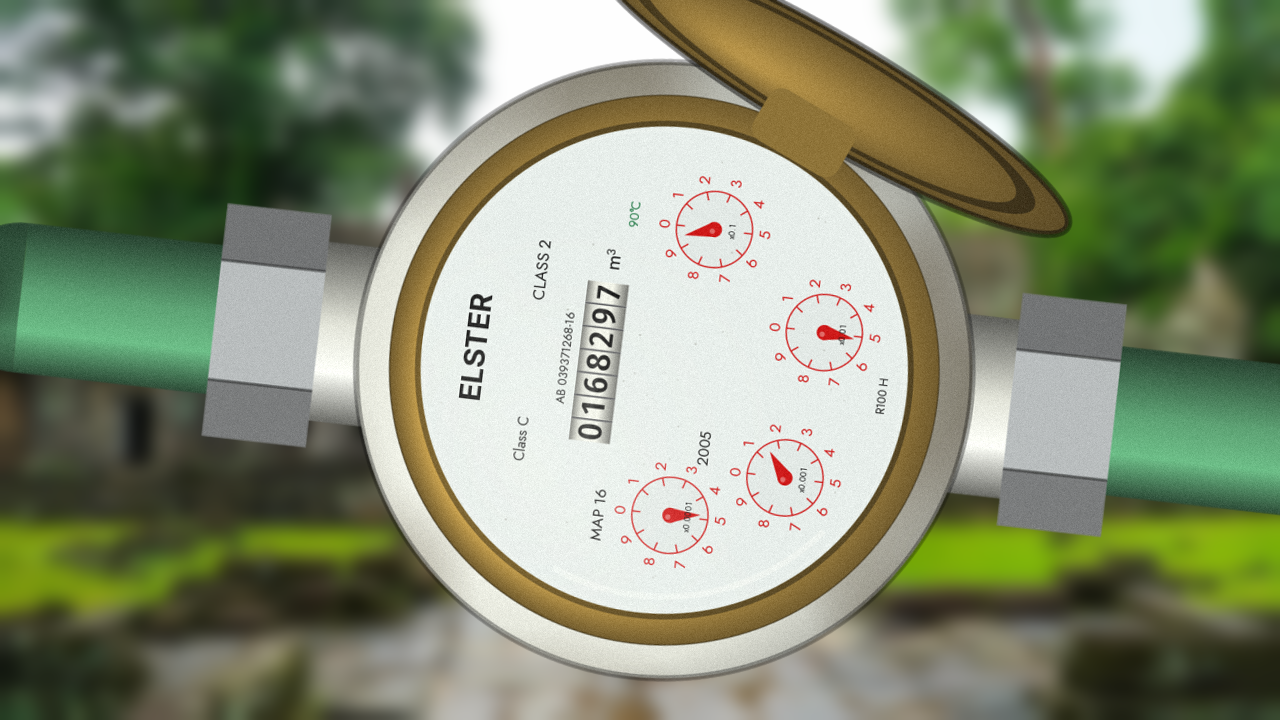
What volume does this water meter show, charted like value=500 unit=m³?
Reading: value=168296.9514 unit=m³
